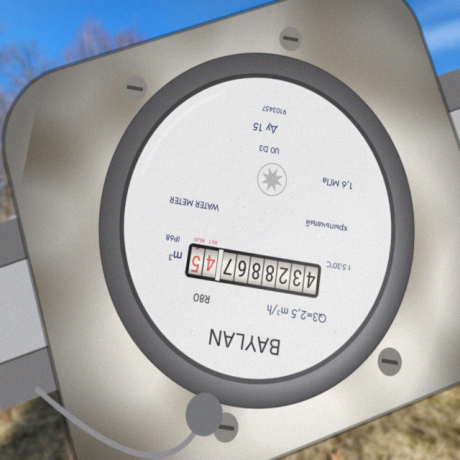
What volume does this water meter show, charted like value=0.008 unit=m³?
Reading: value=4328867.45 unit=m³
